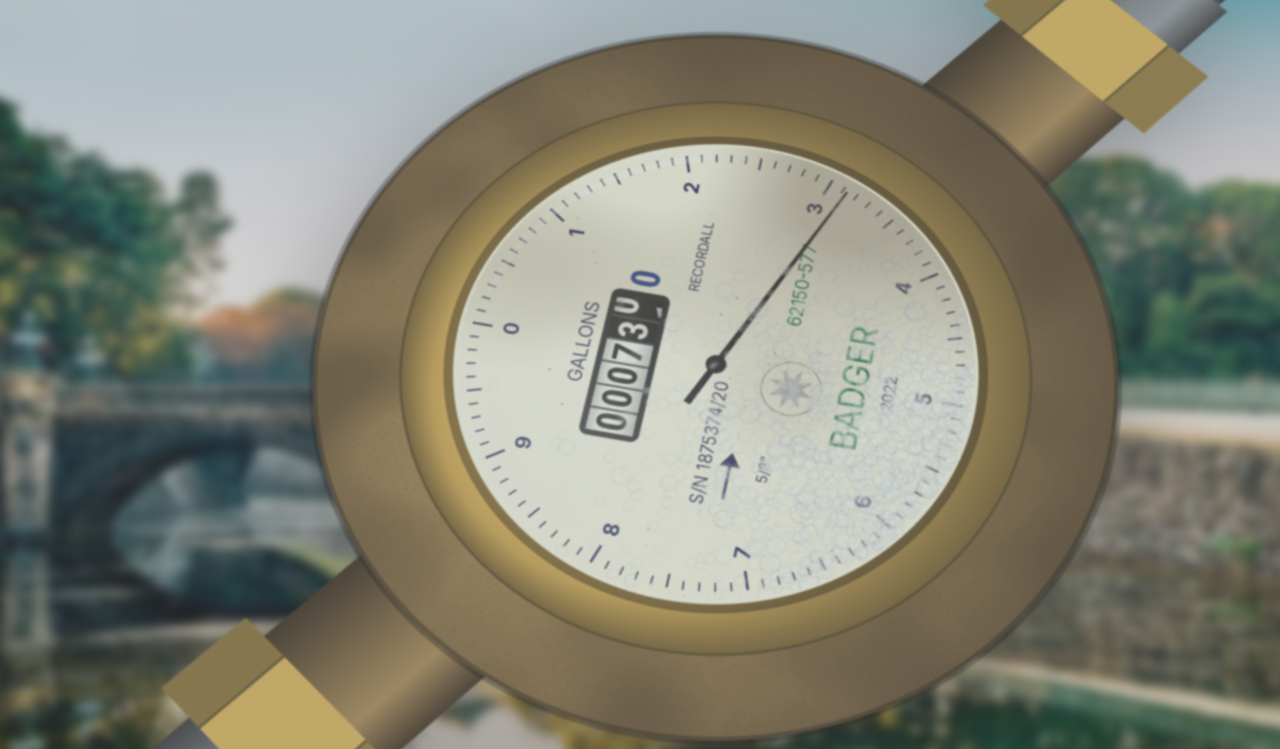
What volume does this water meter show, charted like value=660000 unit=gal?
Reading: value=7303.1 unit=gal
